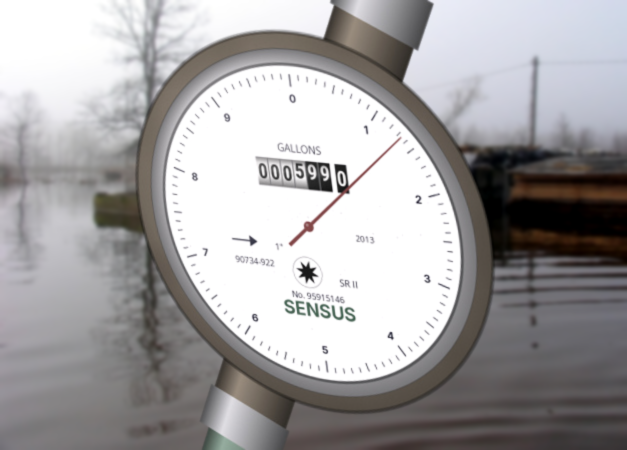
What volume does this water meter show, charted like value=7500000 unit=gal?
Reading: value=5991.3 unit=gal
